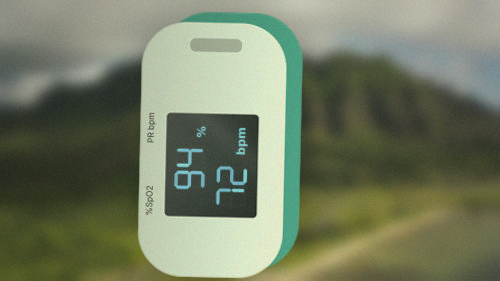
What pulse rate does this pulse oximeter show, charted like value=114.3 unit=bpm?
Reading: value=72 unit=bpm
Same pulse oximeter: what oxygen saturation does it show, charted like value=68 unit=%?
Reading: value=94 unit=%
